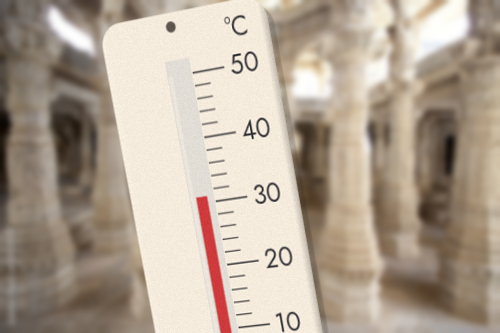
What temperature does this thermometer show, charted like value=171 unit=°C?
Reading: value=31 unit=°C
